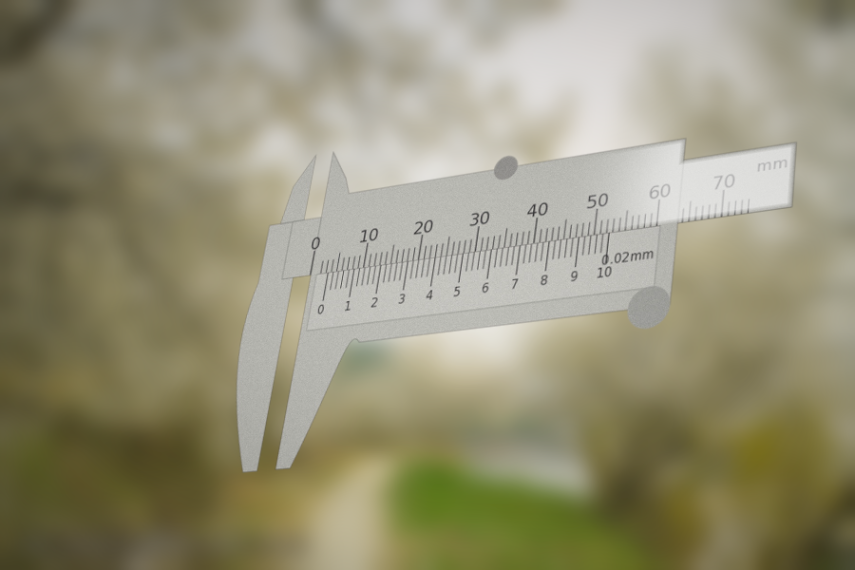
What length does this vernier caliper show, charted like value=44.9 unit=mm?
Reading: value=3.4 unit=mm
